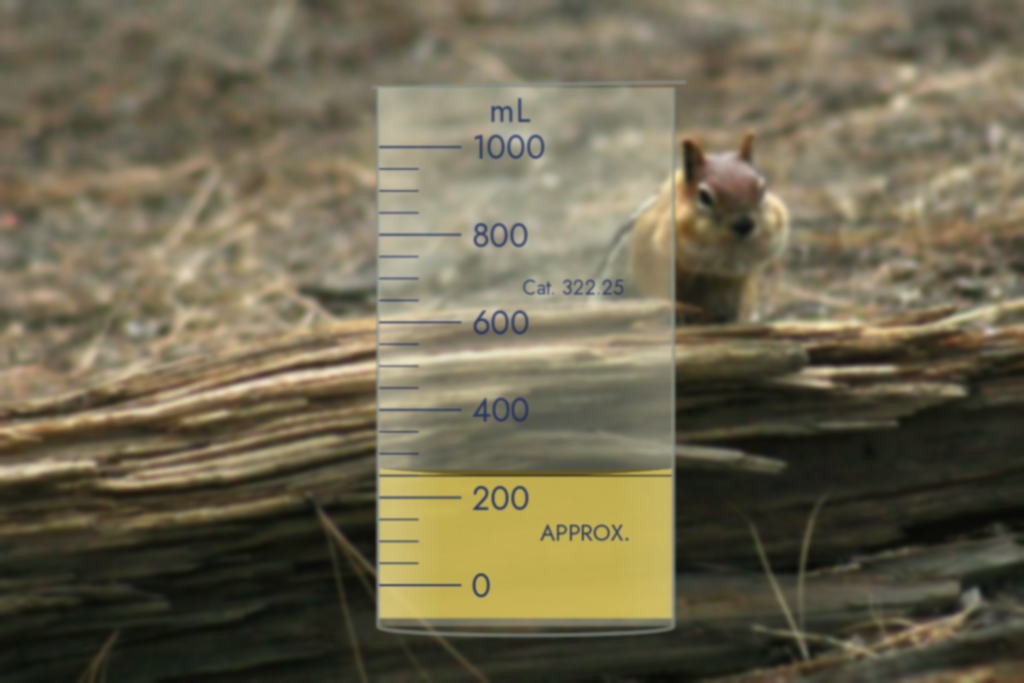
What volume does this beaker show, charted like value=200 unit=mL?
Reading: value=250 unit=mL
